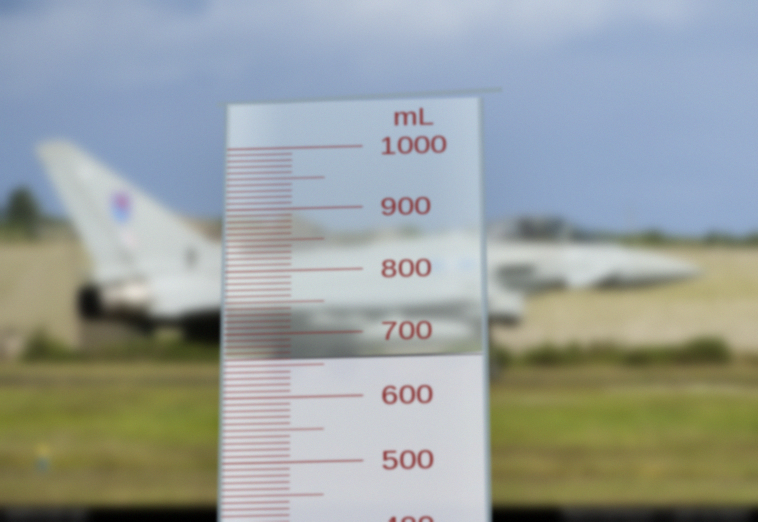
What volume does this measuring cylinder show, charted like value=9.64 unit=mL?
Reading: value=660 unit=mL
